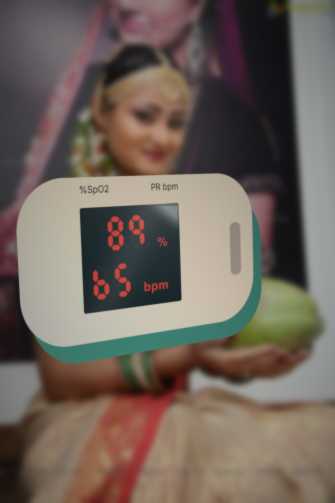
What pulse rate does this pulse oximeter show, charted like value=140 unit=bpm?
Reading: value=65 unit=bpm
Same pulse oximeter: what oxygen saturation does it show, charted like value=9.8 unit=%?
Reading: value=89 unit=%
